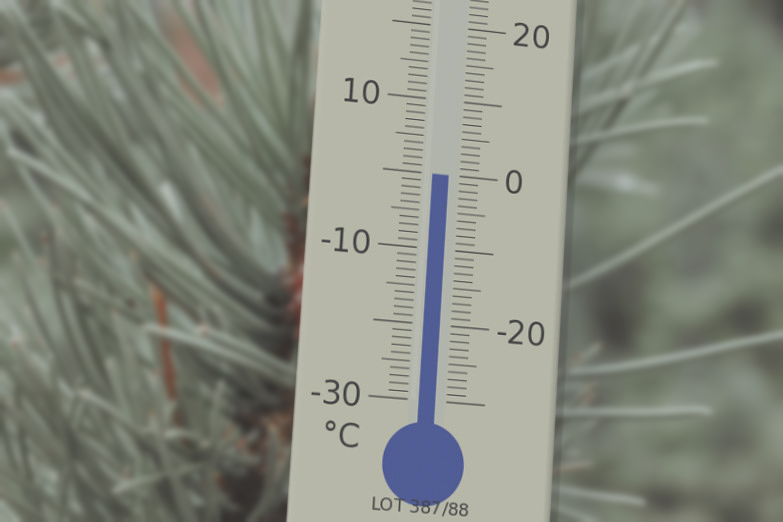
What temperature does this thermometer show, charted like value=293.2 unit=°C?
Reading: value=0 unit=°C
